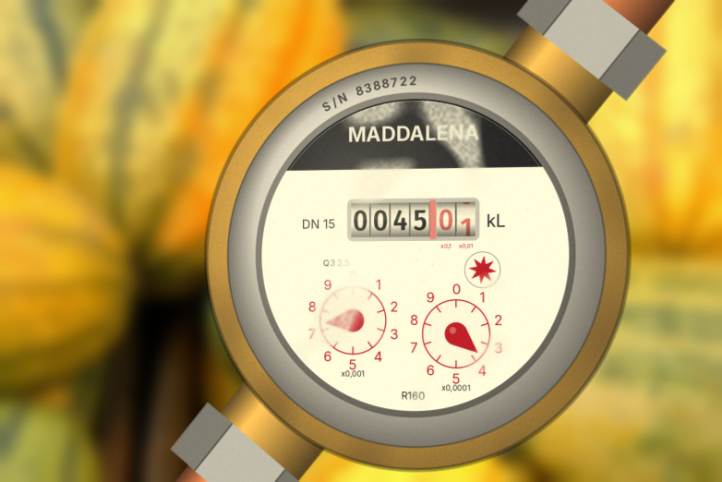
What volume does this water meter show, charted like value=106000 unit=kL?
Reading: value=45.0073 unit=kL
